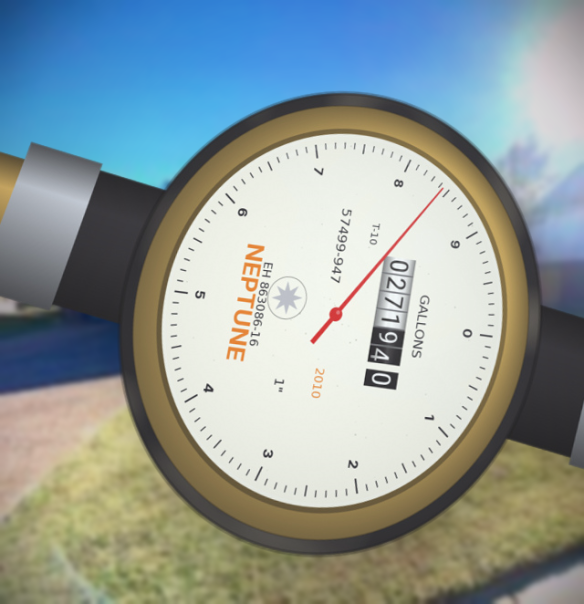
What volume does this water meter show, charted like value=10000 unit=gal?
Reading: value=271938.4 unit=gal
